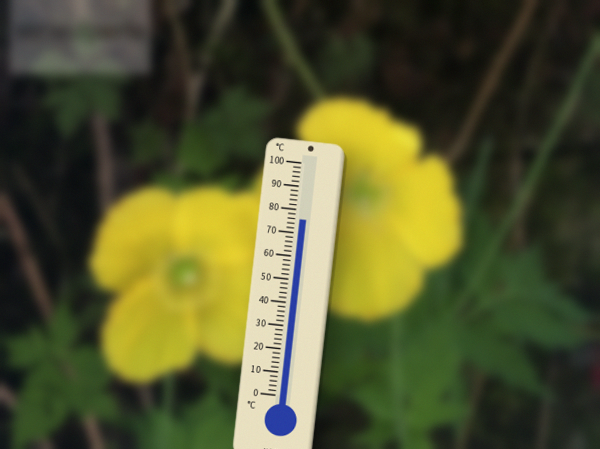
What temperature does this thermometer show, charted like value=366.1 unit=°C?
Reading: value=76 unit=°C
